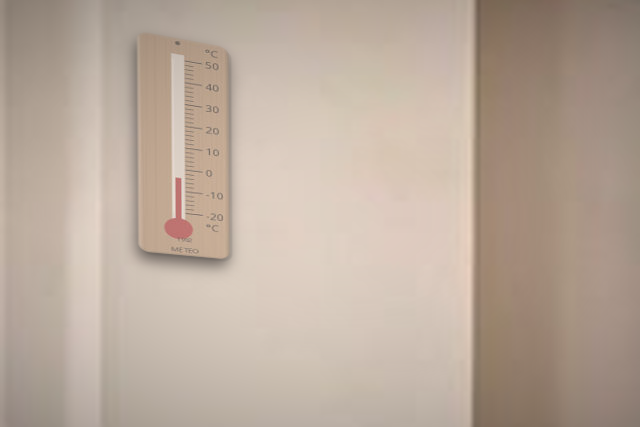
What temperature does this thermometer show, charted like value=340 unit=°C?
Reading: value=-4 unit=°C
